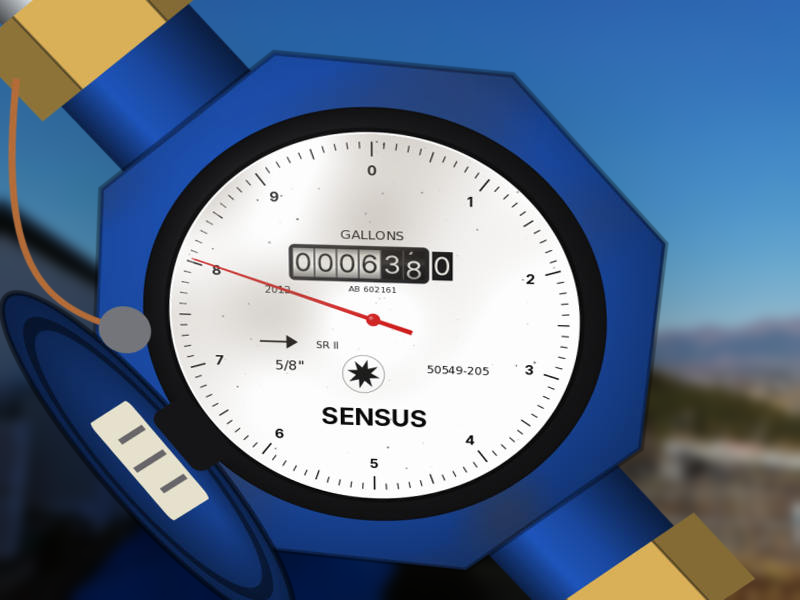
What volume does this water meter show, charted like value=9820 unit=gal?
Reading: value=6378.0 unit=gal
